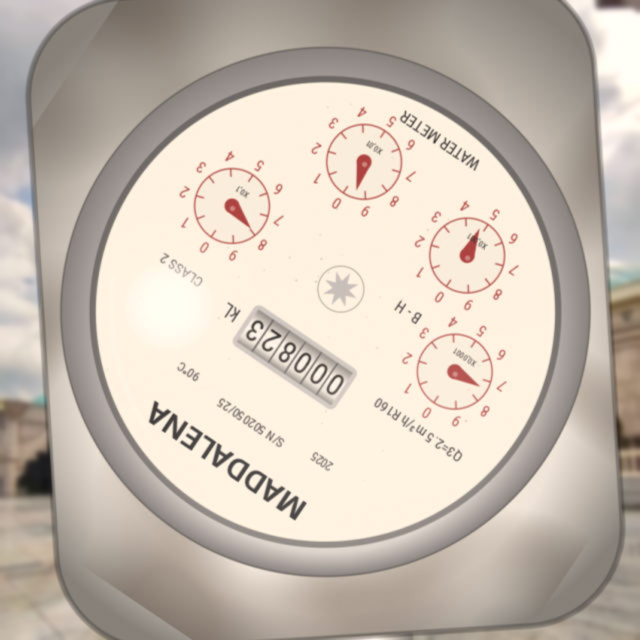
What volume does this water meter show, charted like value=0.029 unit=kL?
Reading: value=823.7947 unit=kL
